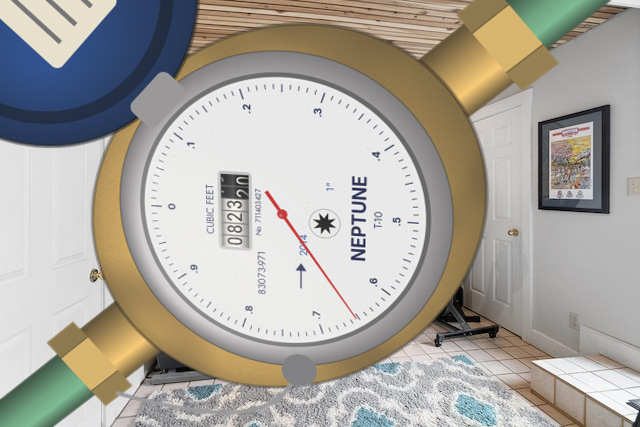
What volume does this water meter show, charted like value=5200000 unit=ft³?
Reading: value=82319.65 unit=ft³
